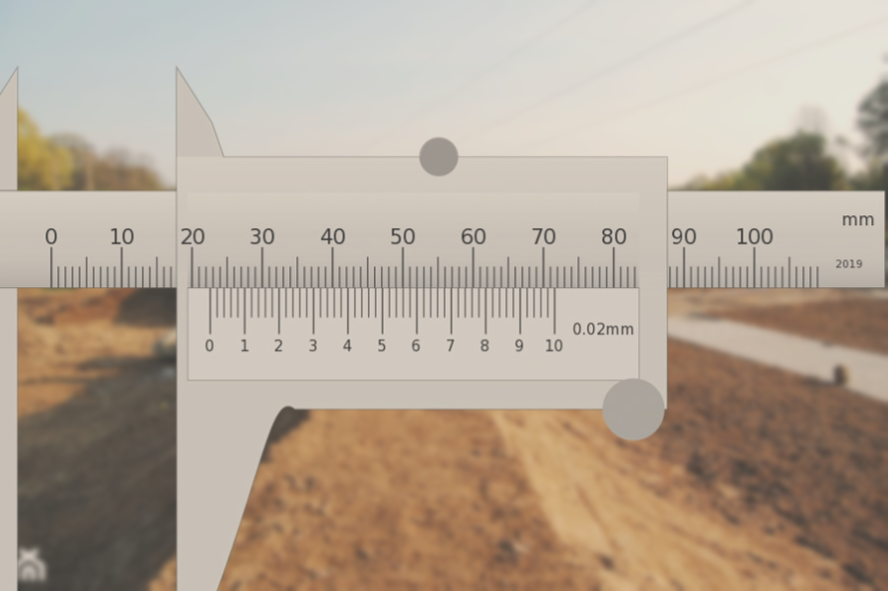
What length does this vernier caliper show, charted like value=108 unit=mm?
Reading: value=22.6 unit=mm
